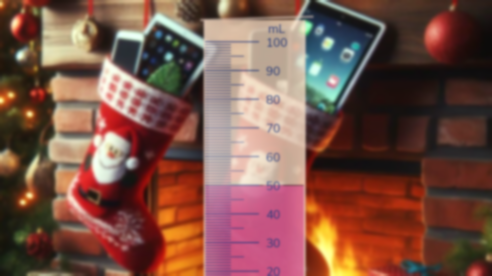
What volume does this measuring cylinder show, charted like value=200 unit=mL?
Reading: value=50 unit=mL
